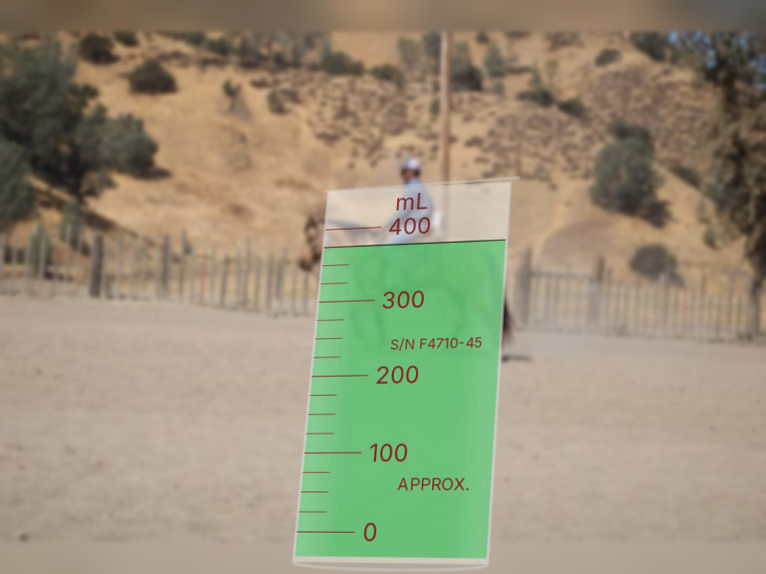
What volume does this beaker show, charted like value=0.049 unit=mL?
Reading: value=375 unit=mL
